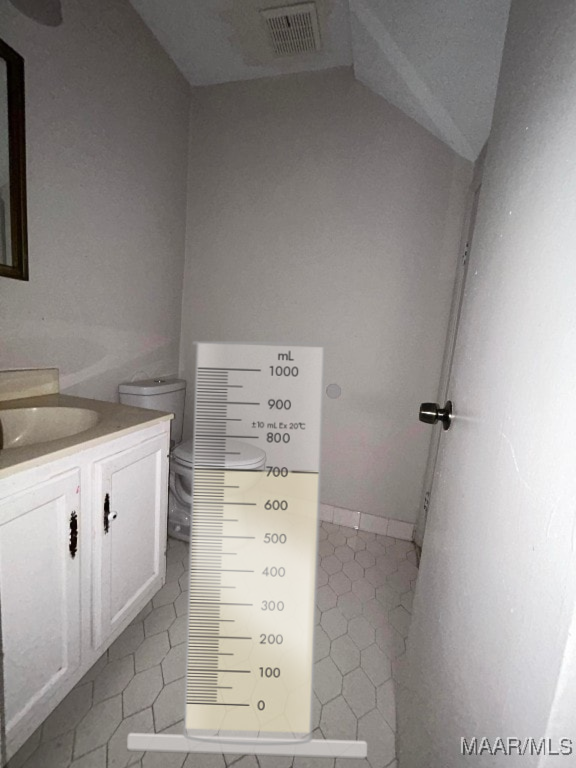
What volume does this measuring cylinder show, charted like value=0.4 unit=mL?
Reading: value=700 unit=mL
